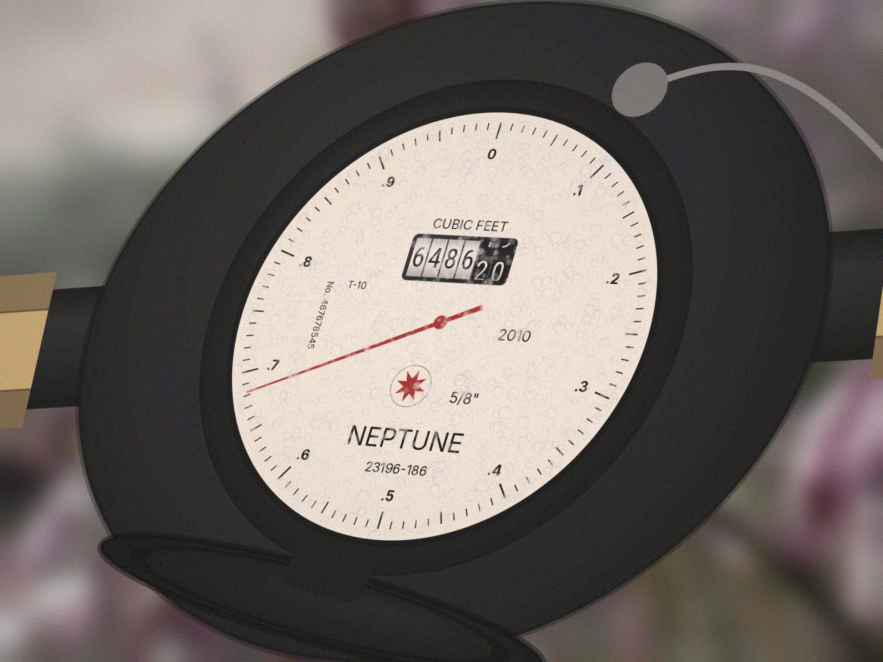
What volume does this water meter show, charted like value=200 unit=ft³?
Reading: value=648619.68 unit=ft³
